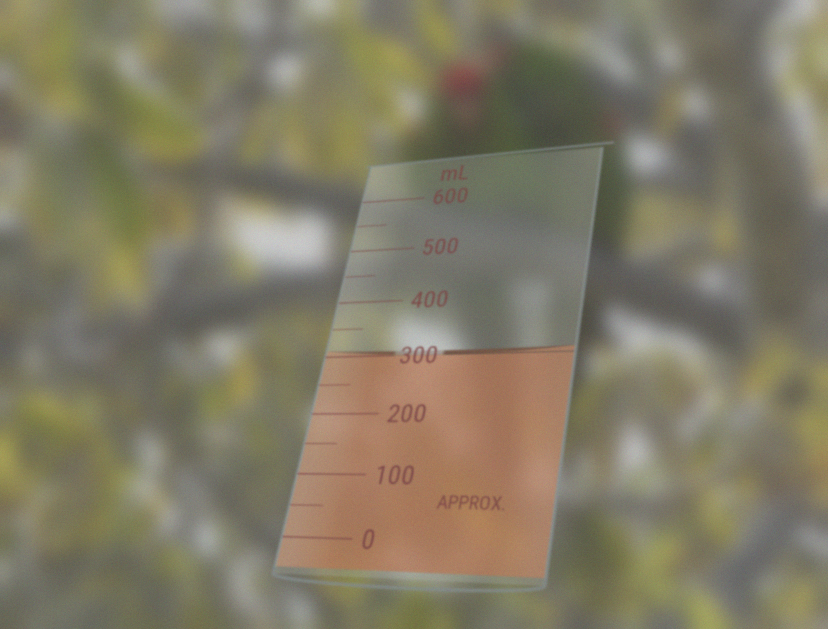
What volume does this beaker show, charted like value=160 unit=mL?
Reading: value=300 unit=mL
